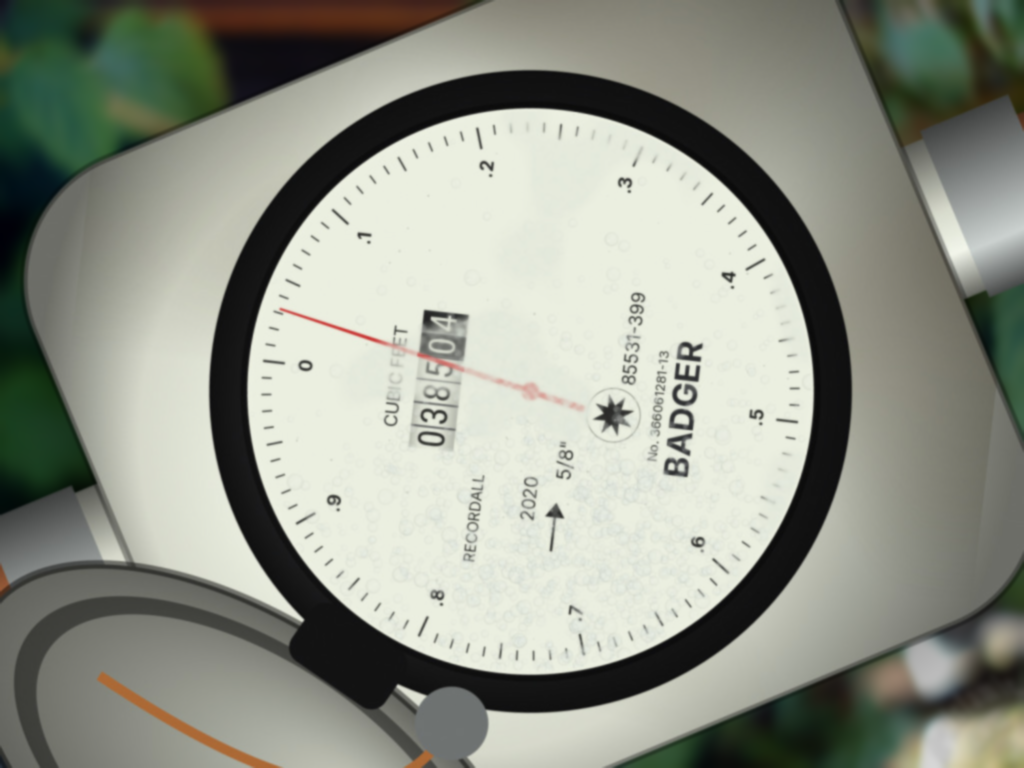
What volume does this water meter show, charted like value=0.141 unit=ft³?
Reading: value=38504.03 unit=ft³
